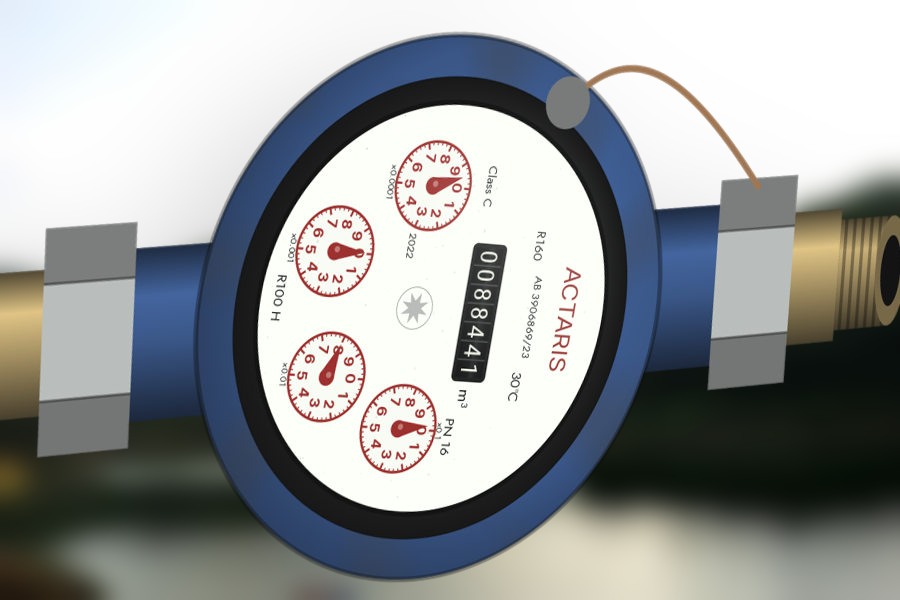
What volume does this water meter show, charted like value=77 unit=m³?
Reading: value=88440.9799 unit=m³
